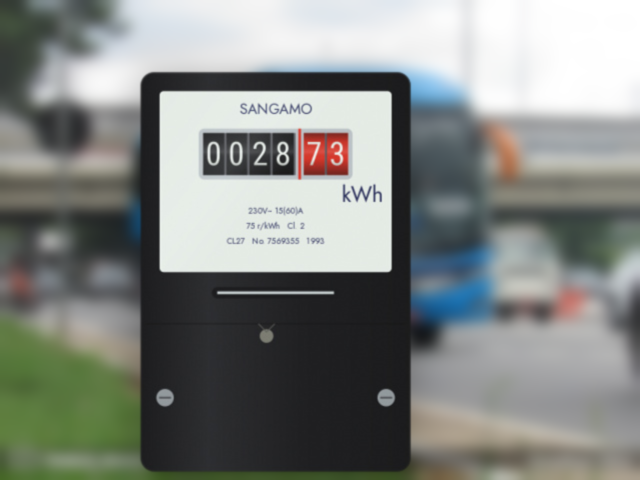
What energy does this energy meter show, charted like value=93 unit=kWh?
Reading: value=28.73 unit=kWh
